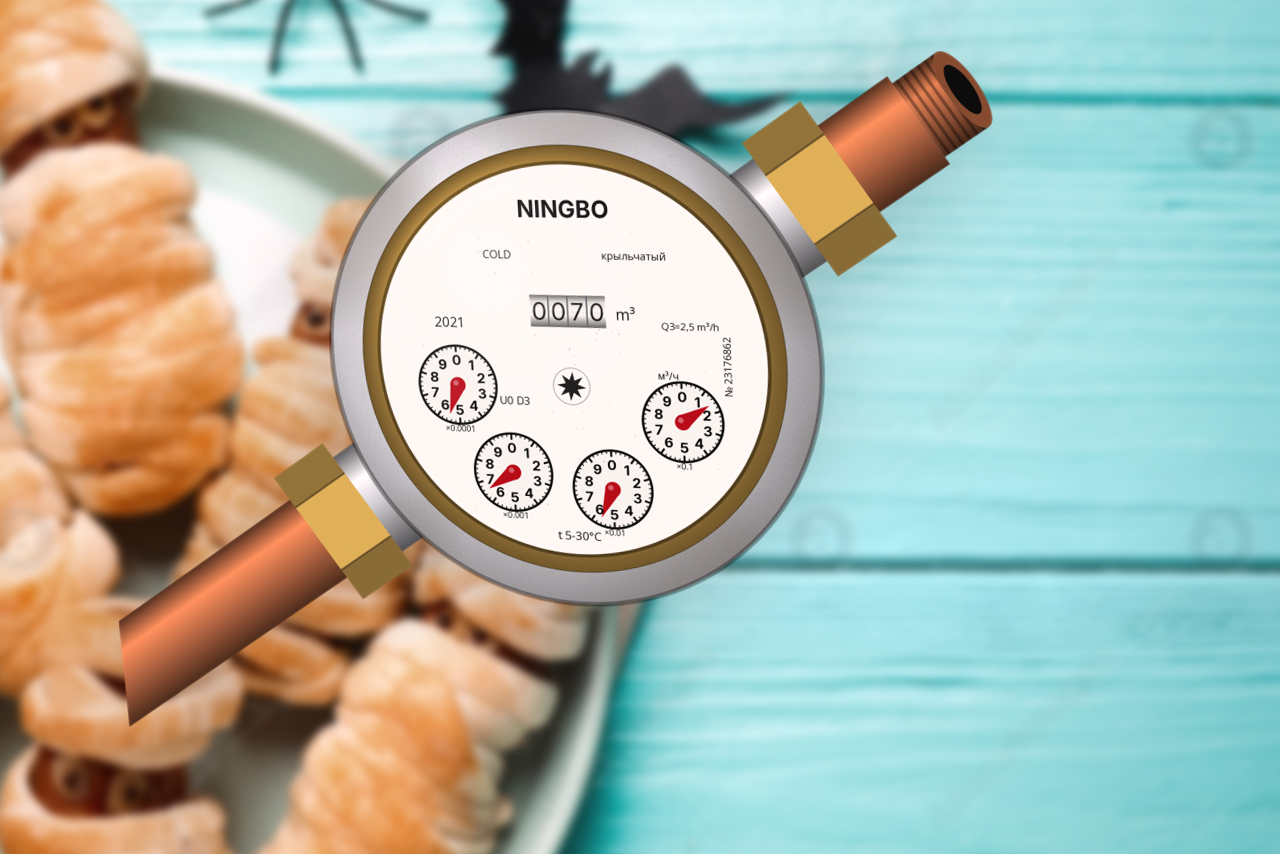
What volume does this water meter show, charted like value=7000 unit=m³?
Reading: value=70.1565 unit=m³
